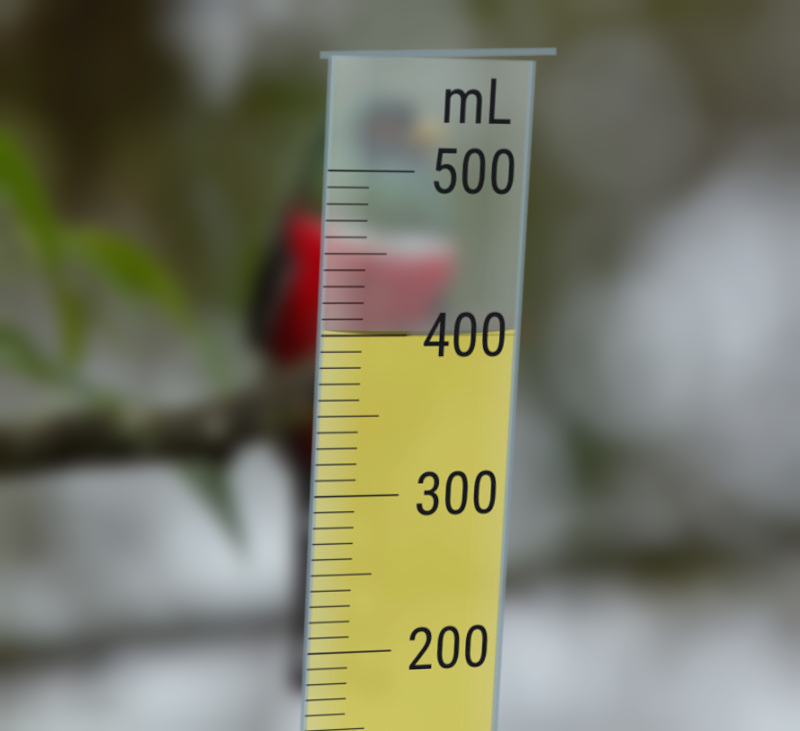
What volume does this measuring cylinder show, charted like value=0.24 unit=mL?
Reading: value=400 unit=mL
